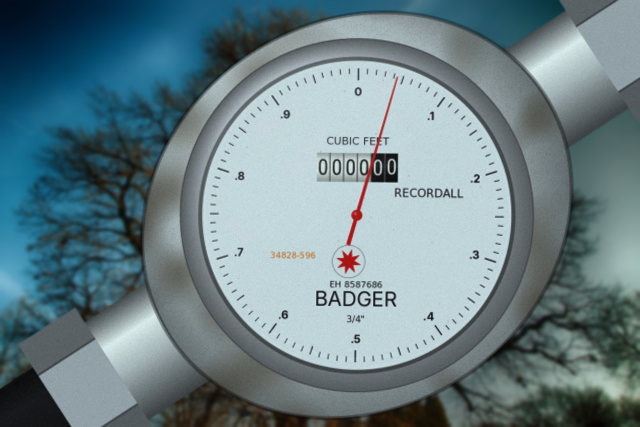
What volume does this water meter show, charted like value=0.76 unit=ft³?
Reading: value=0.04 unit=ft³
